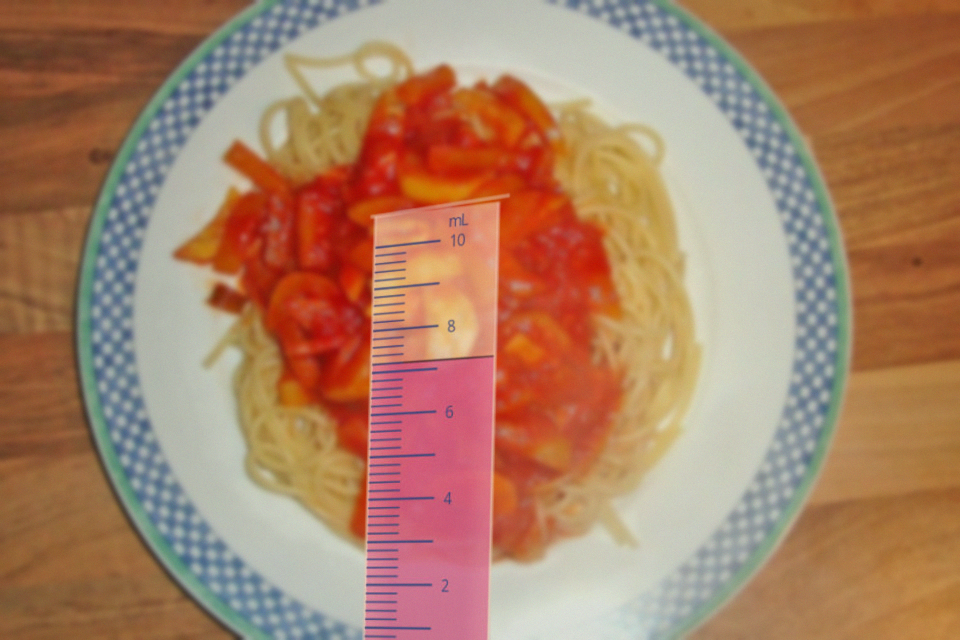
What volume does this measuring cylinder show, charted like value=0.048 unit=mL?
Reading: value=7.2 unit=mL
